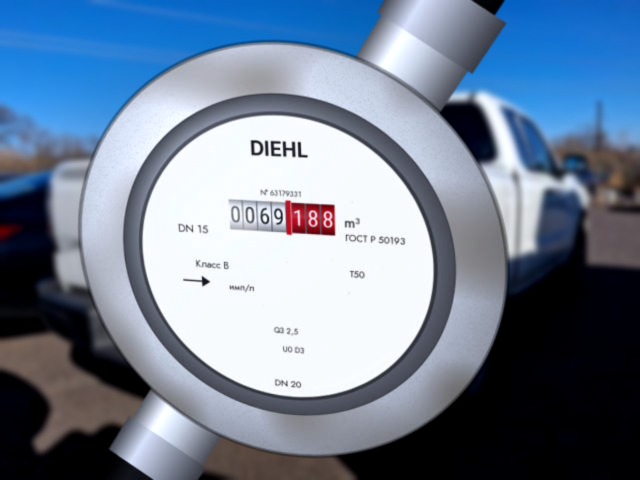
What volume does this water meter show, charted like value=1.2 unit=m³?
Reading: value=69.188 unit=m³
